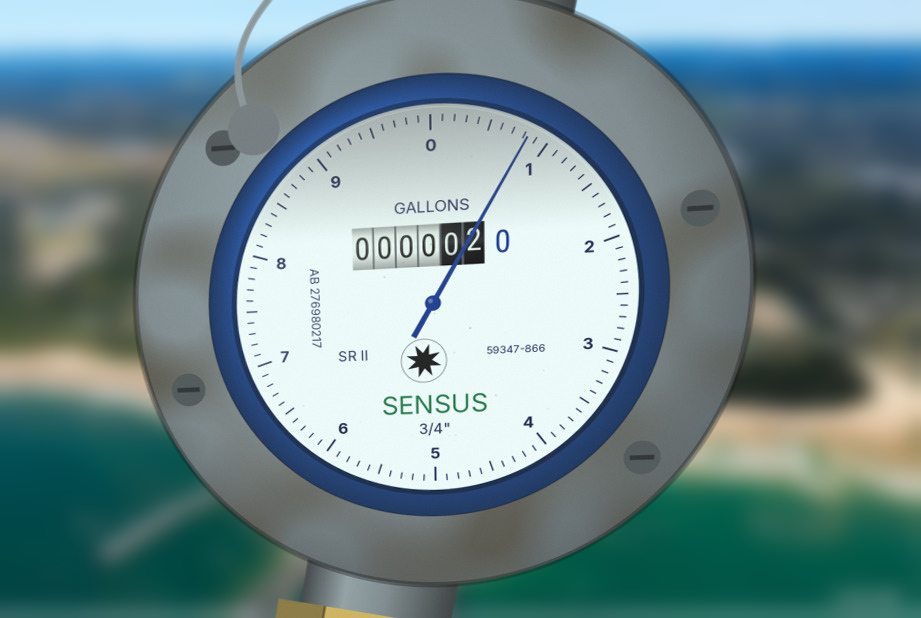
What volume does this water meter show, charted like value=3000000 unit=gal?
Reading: value=20.8 unit=gal
